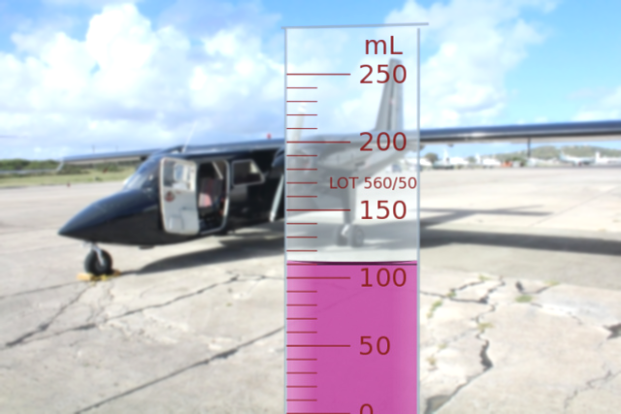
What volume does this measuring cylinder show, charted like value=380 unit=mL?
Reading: value=110 unit=mL
